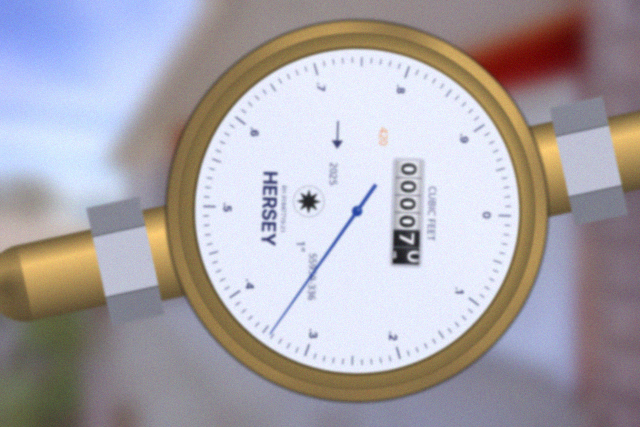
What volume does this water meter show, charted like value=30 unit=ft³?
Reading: value=70.34 unit=ft³
